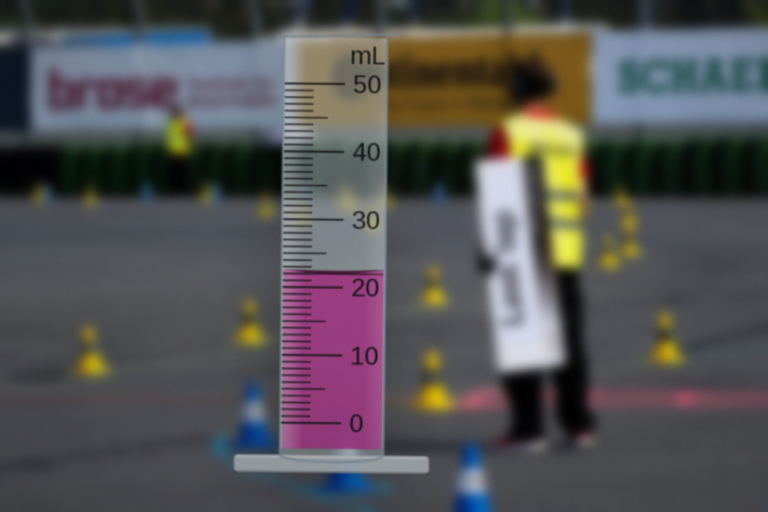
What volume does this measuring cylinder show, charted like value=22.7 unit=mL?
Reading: value=22 unit=mL
